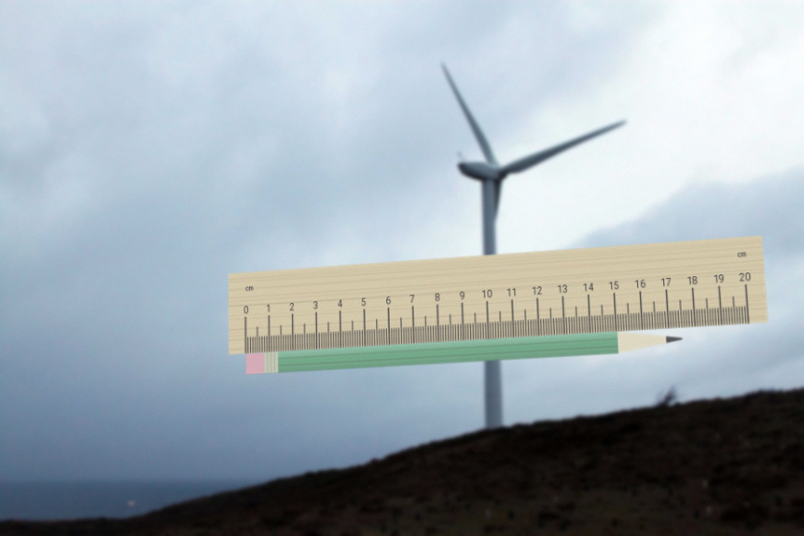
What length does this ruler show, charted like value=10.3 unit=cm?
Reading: value=17.5 unit=cm
